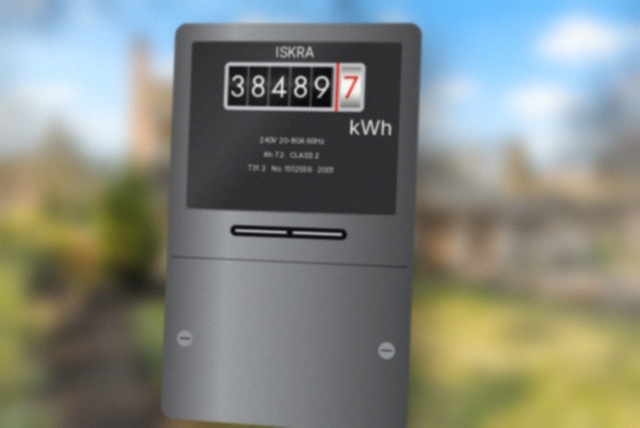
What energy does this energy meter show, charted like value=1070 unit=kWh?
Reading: value=38489.7 unit=kWh
